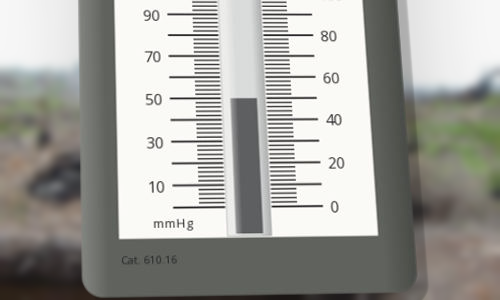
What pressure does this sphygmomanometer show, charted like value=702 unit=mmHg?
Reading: value=50 unit=mmHg
